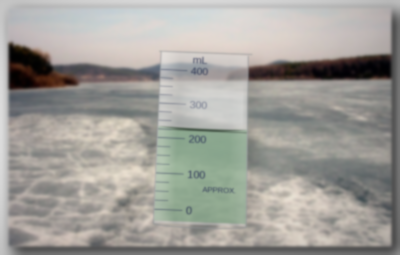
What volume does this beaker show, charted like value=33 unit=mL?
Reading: value=225 unit=mL
